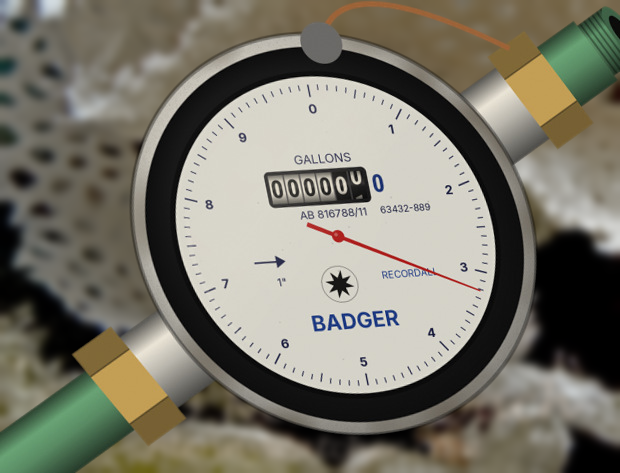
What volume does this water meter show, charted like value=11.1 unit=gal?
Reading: value=3.2 unit=gal
